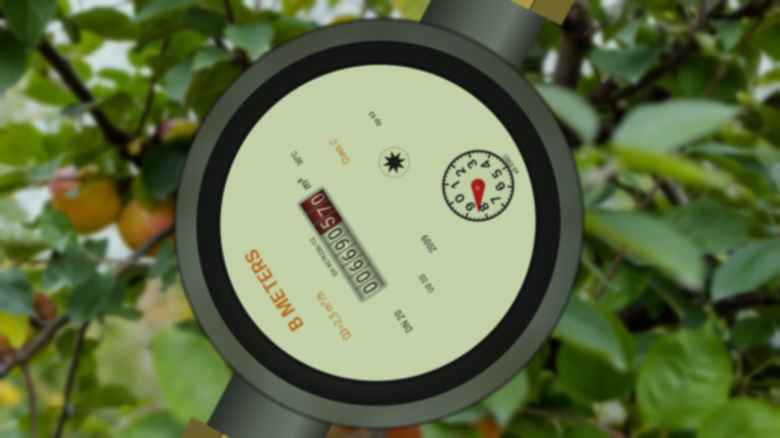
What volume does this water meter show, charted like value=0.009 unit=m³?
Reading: value=6690.5698 unit=m³
